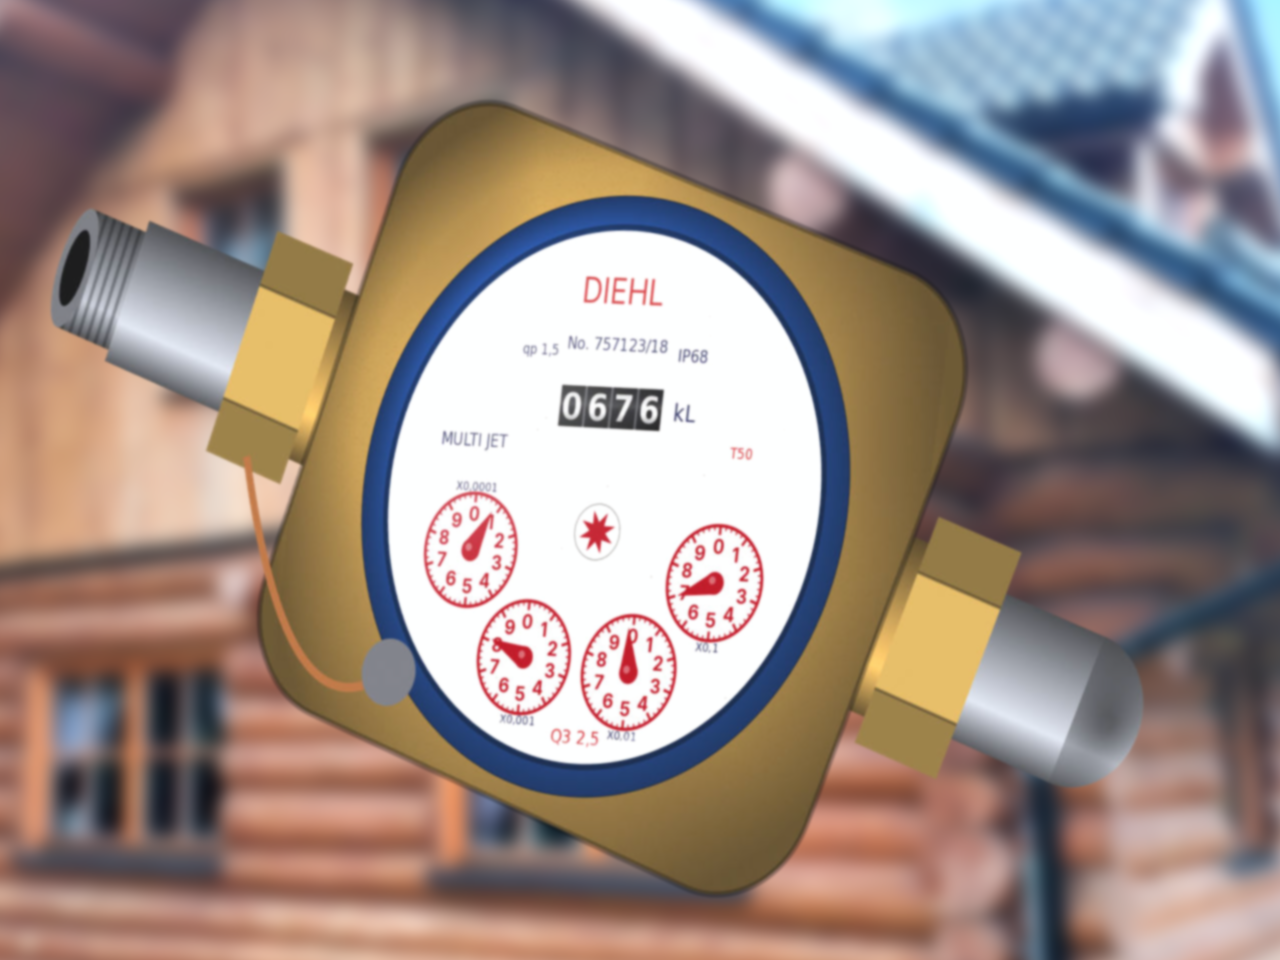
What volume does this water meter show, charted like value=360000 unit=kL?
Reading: value=676.6980 unit=kL
